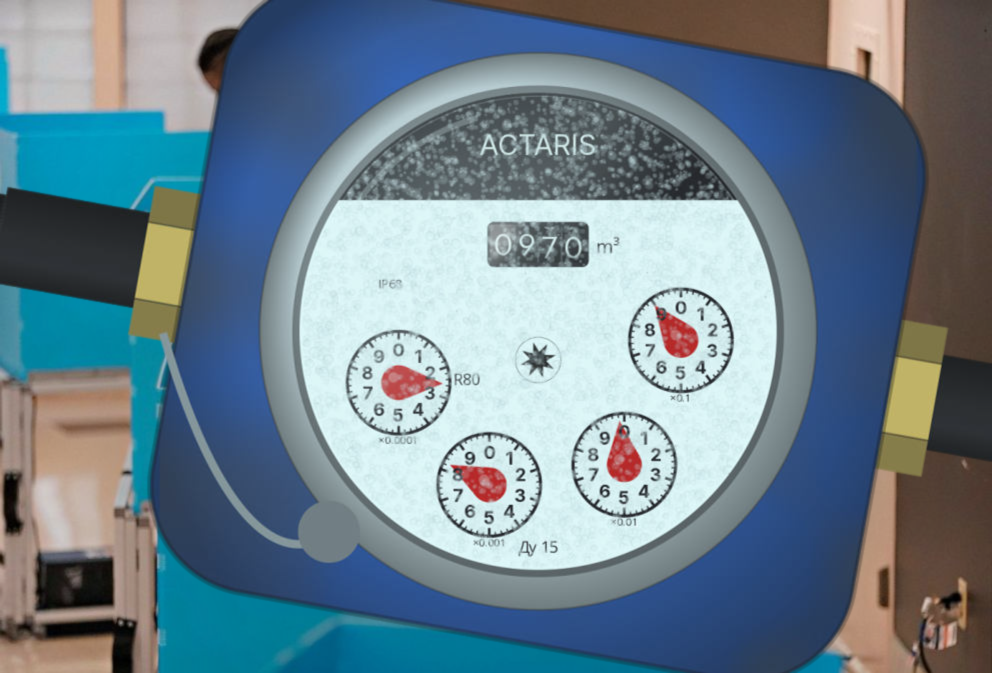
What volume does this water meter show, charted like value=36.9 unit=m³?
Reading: value=969.8982 unit=m³
